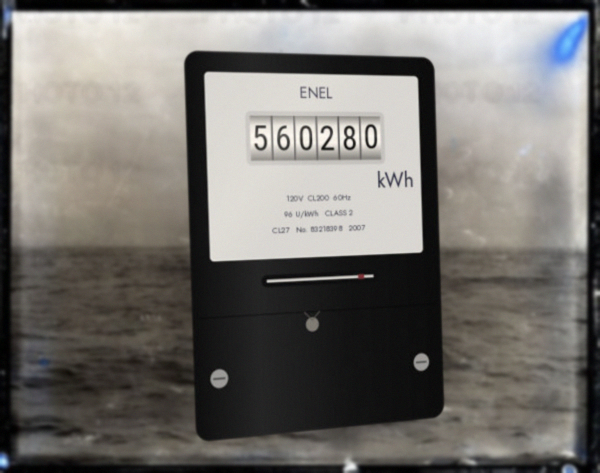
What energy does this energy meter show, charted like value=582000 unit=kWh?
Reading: value=560280 unit=kWh
